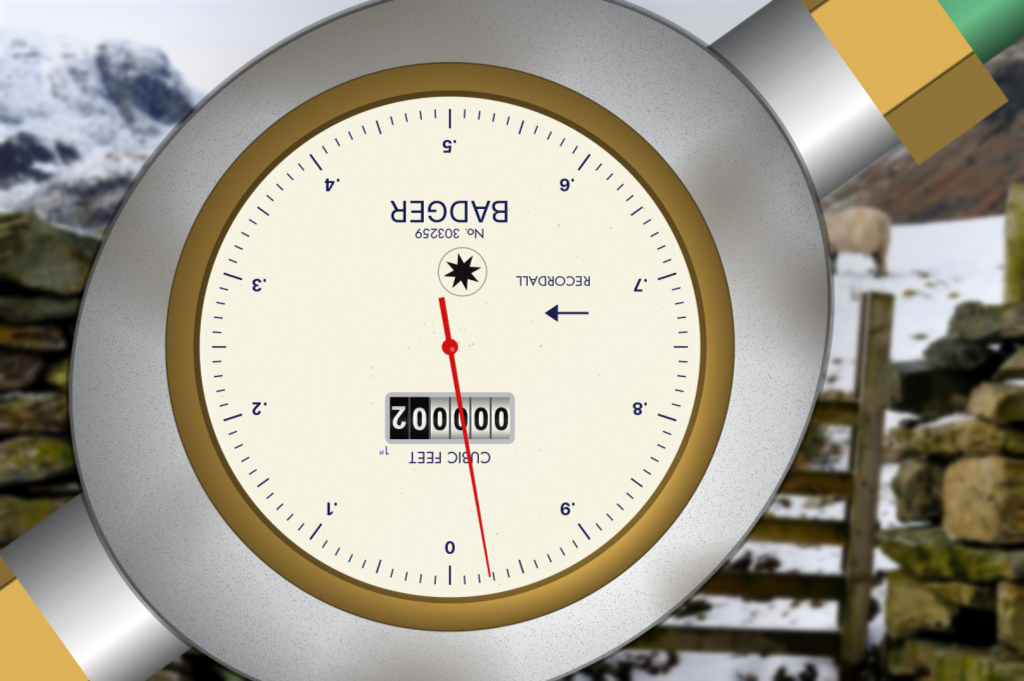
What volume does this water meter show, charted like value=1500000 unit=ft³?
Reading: value=1.97 unit=ft³
